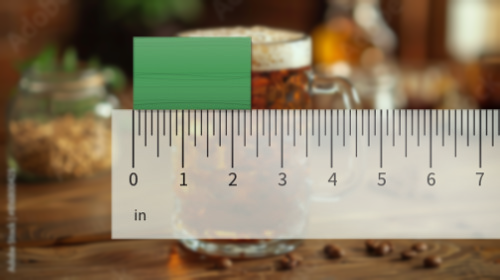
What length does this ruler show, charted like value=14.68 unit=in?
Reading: value=2.375 unit=in
